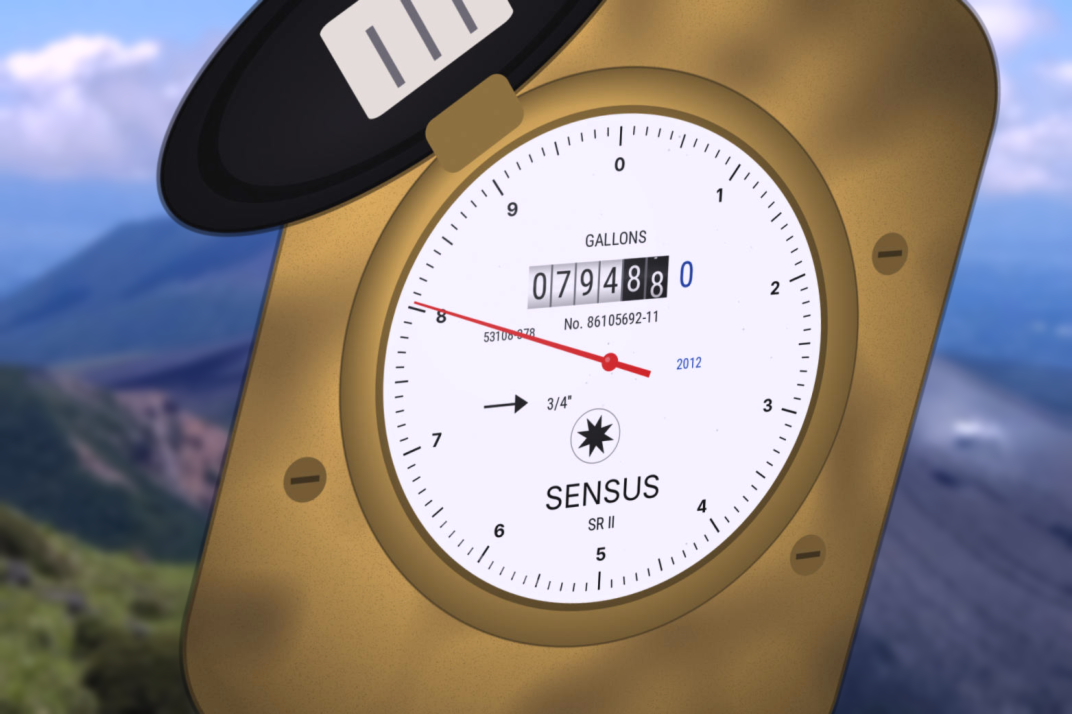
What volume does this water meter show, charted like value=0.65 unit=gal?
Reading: value=794878.0 unit=gal
